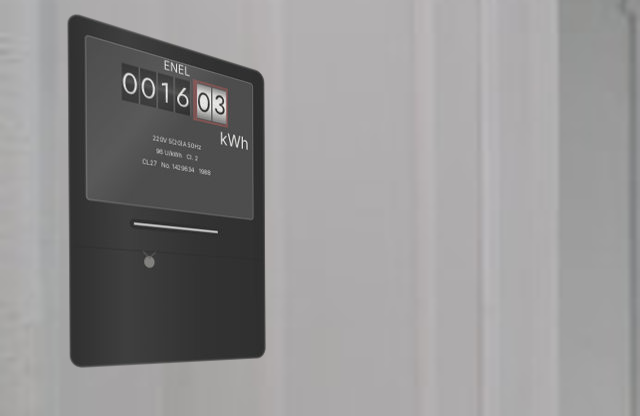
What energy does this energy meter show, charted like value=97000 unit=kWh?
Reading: value=16.03 unit=kWh
